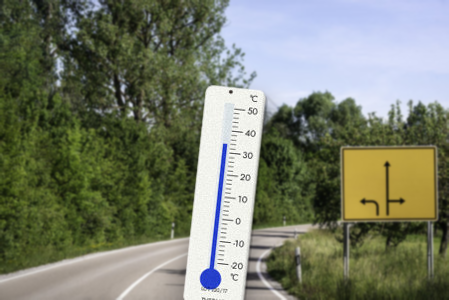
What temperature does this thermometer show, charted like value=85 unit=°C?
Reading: value=34 unit=°C
